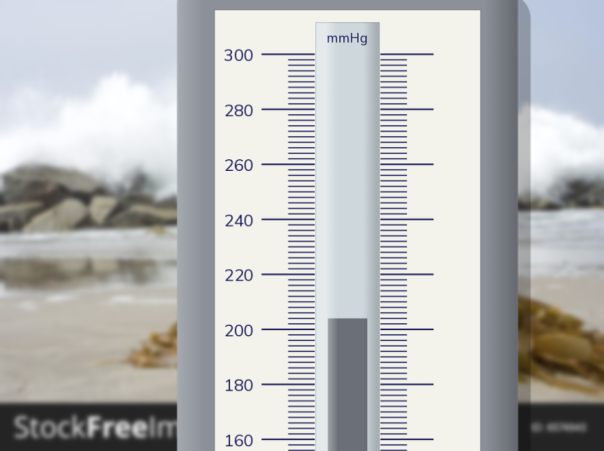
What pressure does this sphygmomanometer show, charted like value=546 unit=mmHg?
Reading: value=204 unit=mmHg
